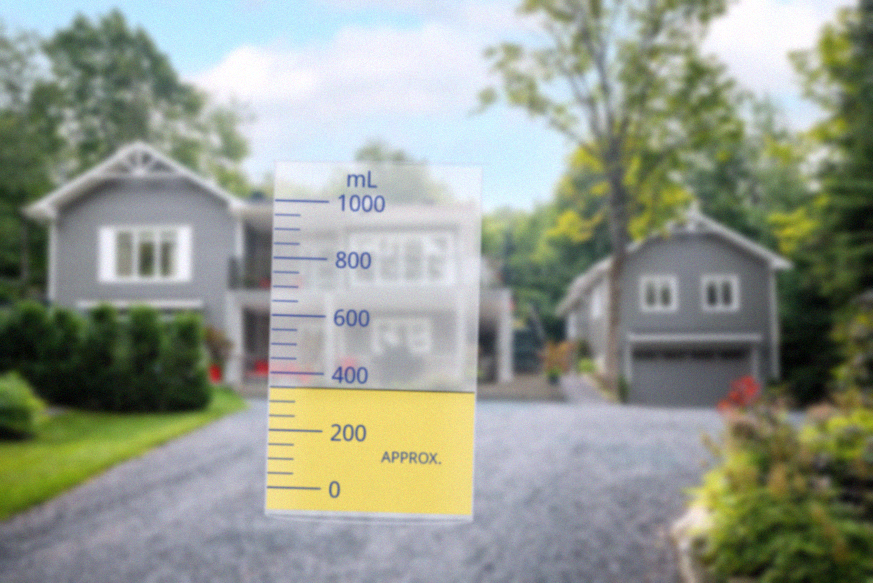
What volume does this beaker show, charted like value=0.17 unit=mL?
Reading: value=350 unit=mL
